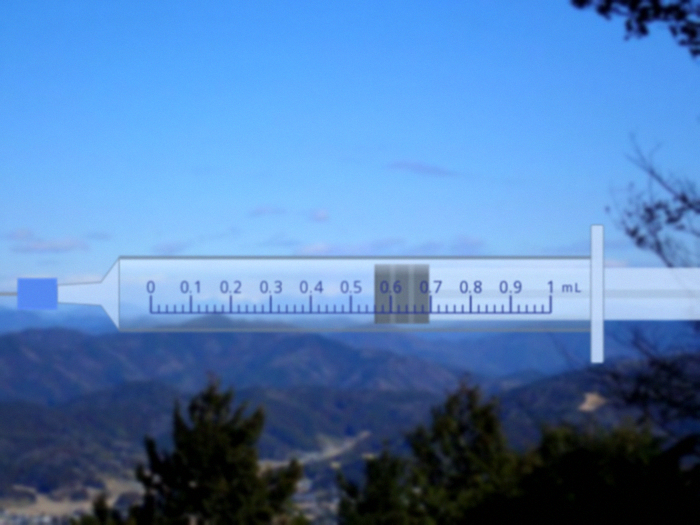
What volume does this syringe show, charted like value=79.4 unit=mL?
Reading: value=0.56 unit=mL
